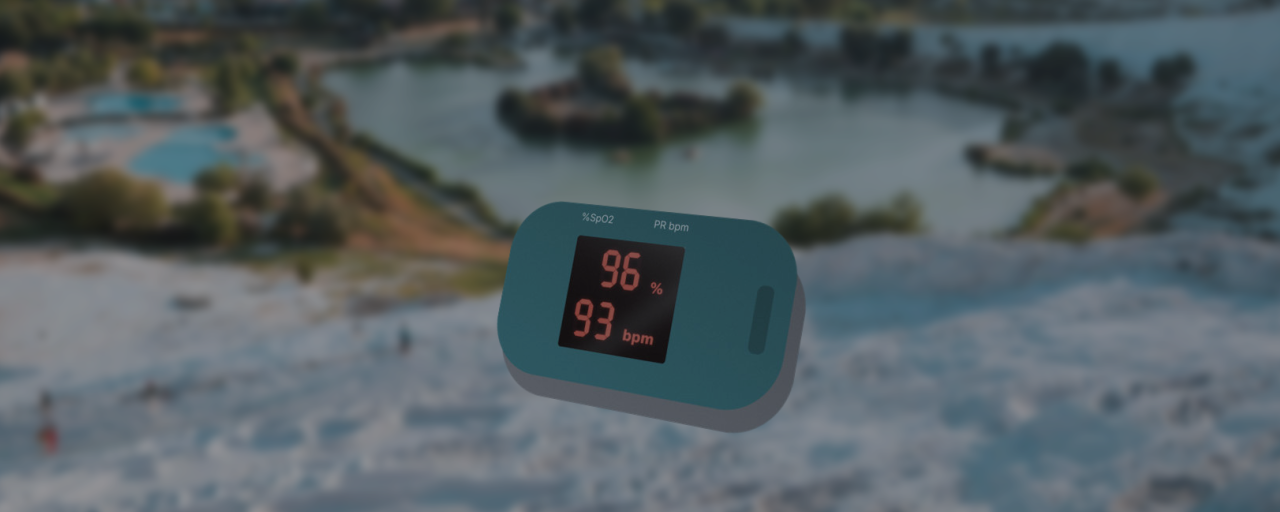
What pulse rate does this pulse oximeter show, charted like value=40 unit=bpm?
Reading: value=93 unit=bpm
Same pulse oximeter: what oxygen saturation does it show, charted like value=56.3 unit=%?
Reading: value=96 unit=%
